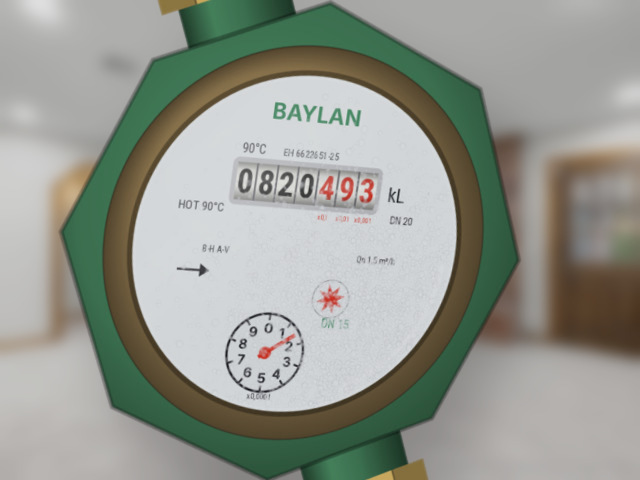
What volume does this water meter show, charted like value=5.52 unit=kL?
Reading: value=820.4931 unit=kL
